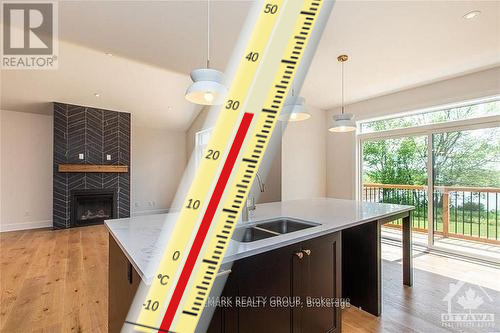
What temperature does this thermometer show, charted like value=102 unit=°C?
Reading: value=29 unit=°C
